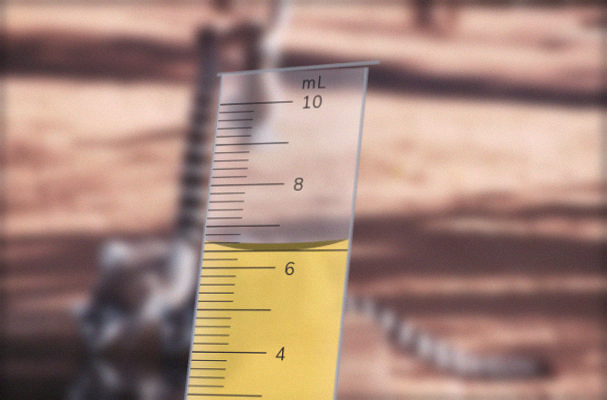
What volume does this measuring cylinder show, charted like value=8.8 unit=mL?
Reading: value=6.4 unit=mL
